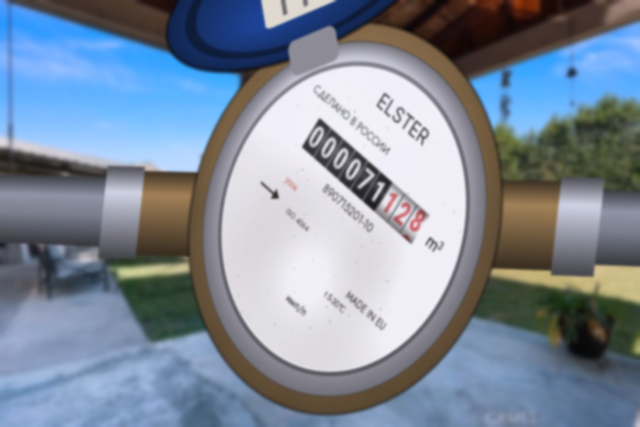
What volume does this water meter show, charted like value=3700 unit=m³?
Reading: value=71.128 unit=m³
